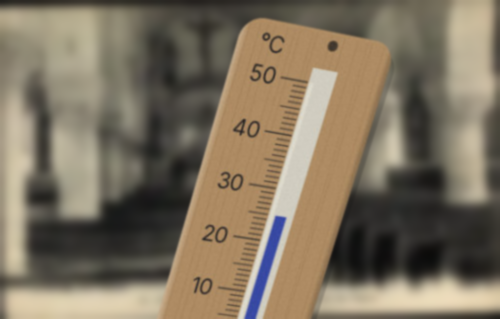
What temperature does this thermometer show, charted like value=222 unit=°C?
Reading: value=25 unit=°C
